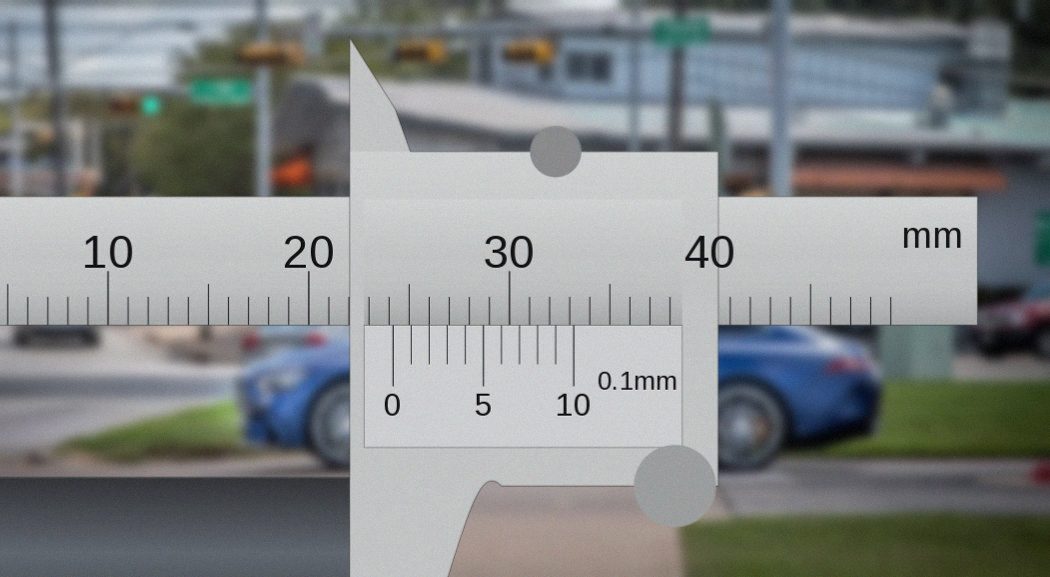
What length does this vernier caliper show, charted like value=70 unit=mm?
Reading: value=24.2 unit=mm
